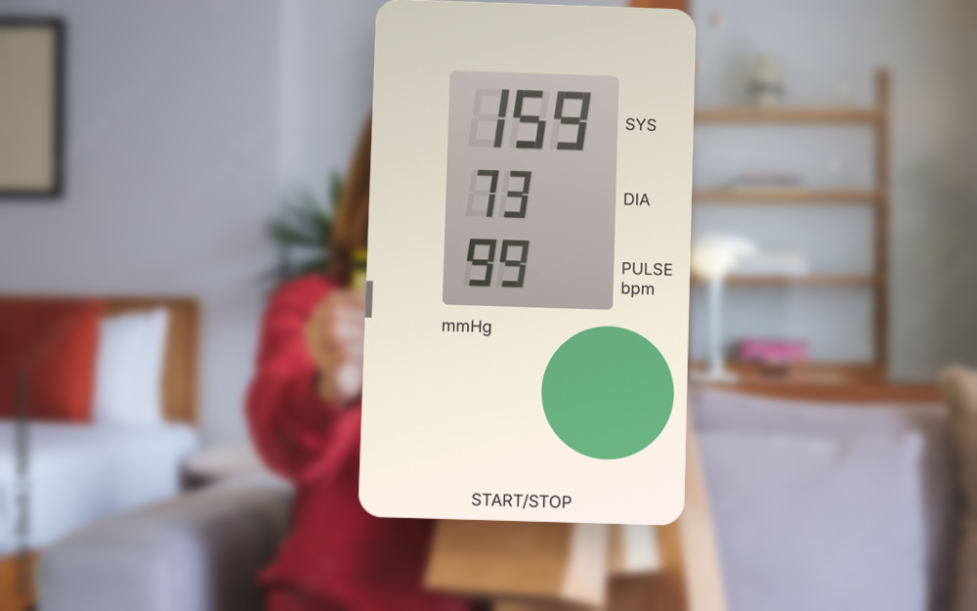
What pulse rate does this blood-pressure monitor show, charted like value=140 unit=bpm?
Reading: value=99 unit=bpm
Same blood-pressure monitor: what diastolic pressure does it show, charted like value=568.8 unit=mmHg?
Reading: value=73 unit=mmHg
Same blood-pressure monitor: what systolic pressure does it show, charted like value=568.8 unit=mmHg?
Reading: value=159 unit=mmHg
